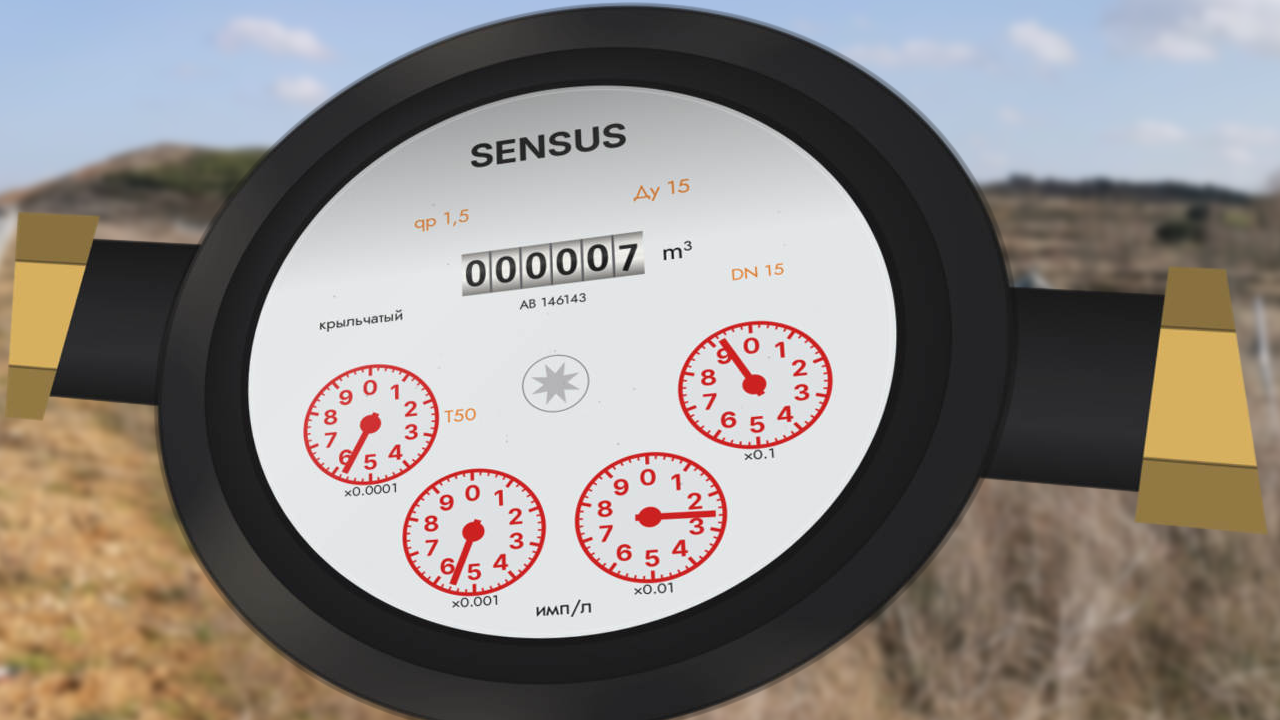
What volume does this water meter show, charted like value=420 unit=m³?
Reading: value=6.9255 unit=m³
